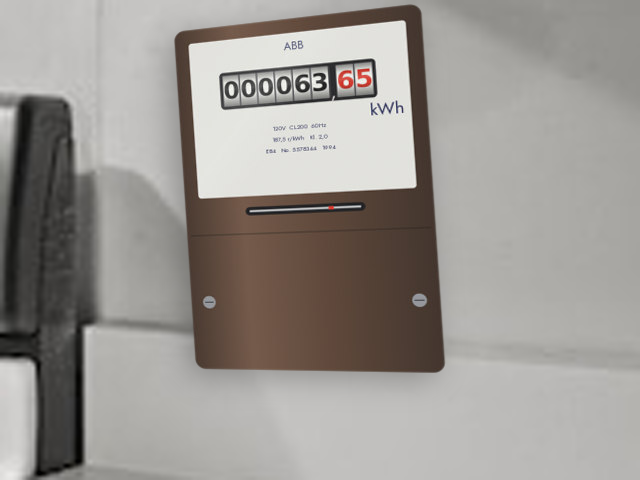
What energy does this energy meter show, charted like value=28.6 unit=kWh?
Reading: value=63.65 unit=kWh
